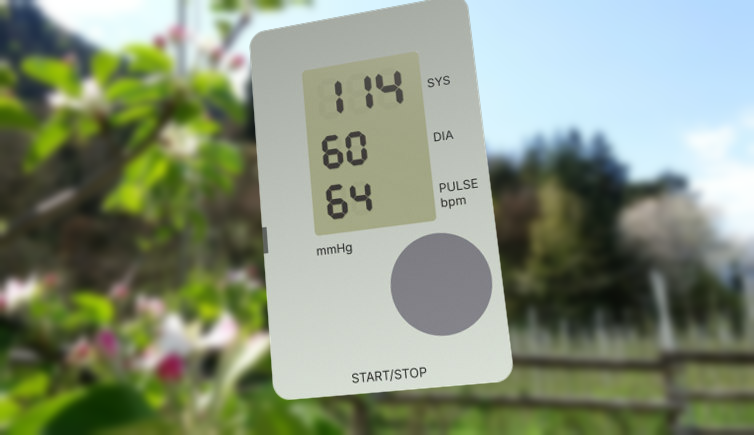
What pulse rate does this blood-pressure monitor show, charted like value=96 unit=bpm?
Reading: value=64 unit=bpm
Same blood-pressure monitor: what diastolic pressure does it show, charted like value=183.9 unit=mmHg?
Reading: value=60 unit=mmHg
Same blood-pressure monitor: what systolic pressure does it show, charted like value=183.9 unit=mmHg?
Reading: value=114 unit=mmHg
